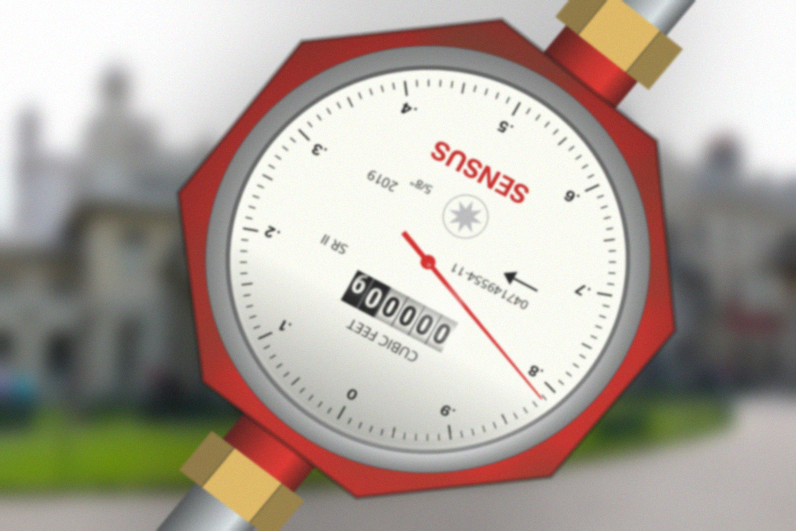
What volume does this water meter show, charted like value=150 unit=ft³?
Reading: value=8.81 unit=ft³
